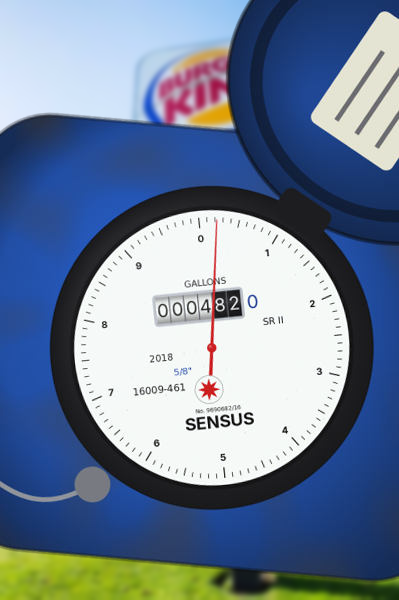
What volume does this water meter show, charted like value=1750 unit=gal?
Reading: value=4820.2 unit=gal
